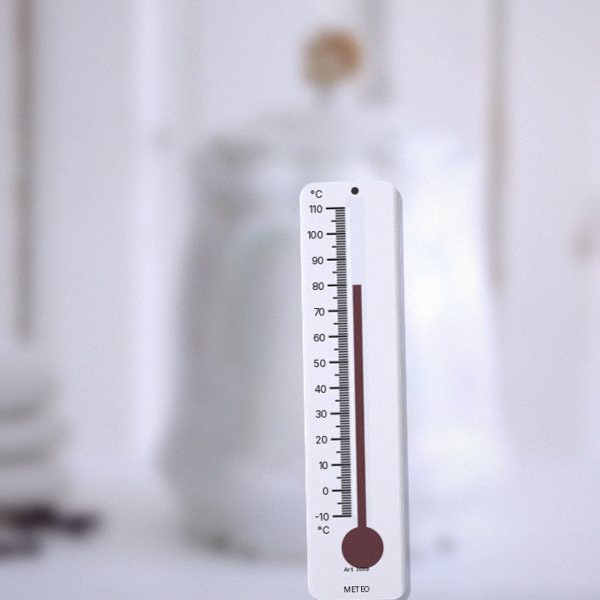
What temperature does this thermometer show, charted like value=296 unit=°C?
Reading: value=80 unit=°C
